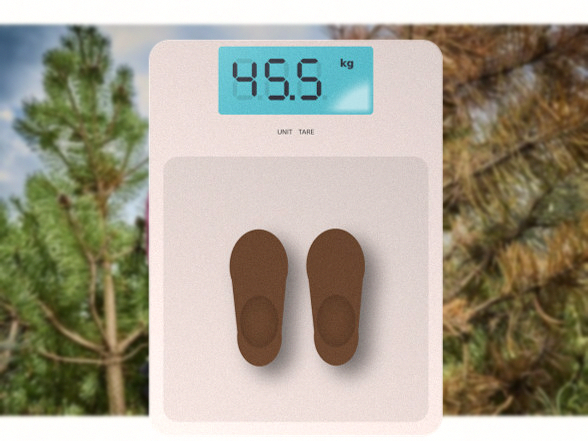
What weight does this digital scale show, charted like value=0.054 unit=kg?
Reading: value=45.5 unit=kg
